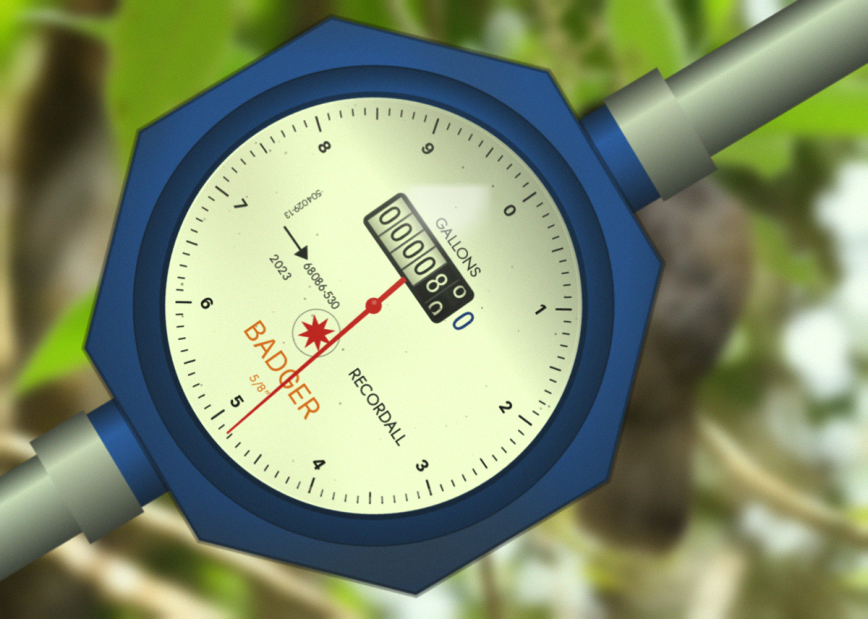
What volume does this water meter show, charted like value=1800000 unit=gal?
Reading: value=884.8 unit=gal
